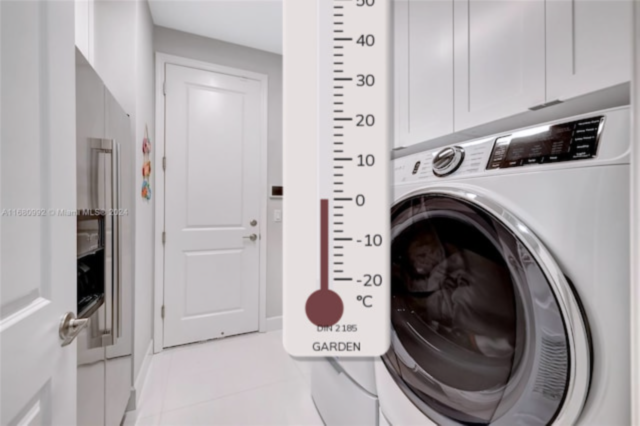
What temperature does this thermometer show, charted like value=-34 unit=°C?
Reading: value=0 unit=°C
